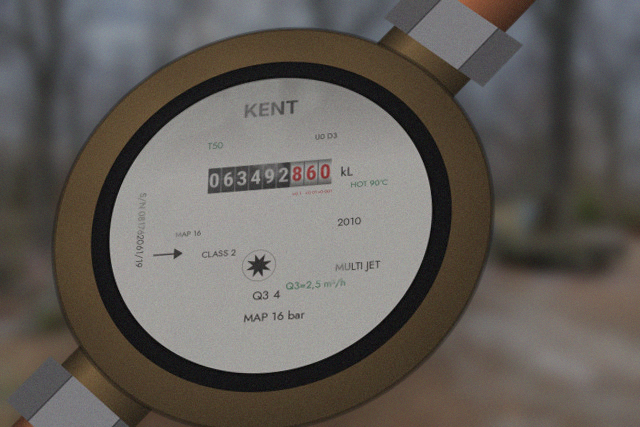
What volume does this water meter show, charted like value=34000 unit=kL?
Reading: value=63492.860 unit=kL
